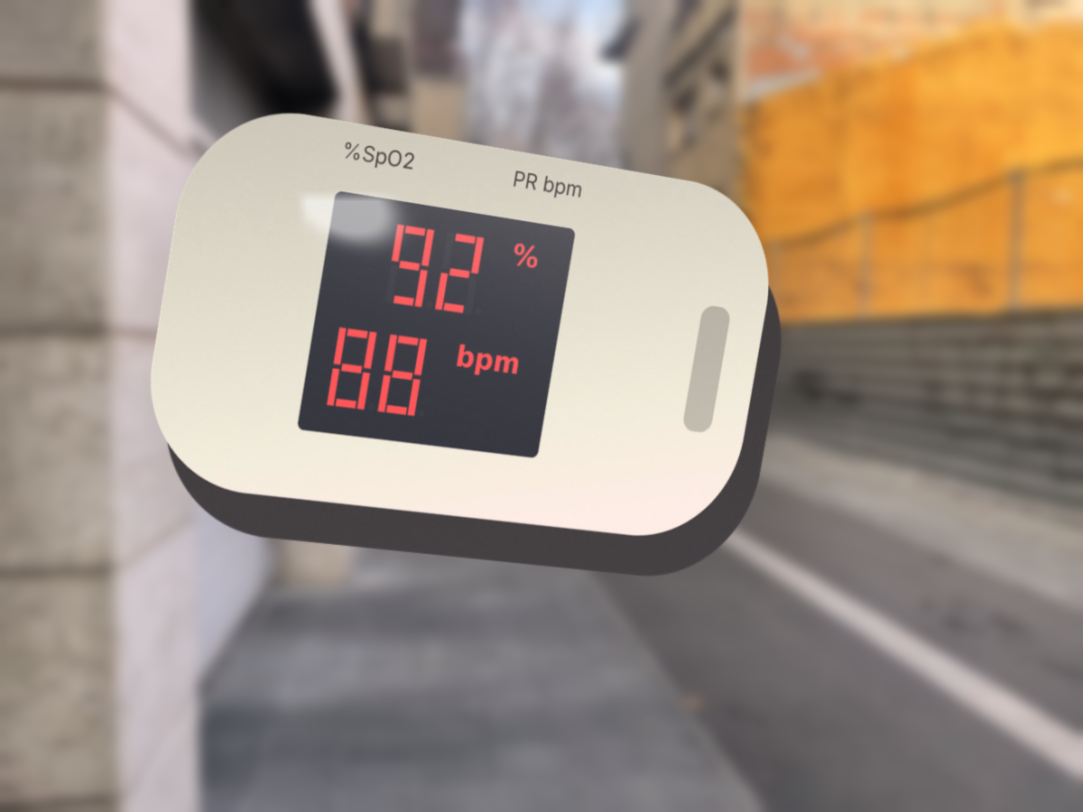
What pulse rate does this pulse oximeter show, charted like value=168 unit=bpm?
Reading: value=88 unit=bpm
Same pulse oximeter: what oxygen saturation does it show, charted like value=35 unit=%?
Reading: value=92 unit=%
